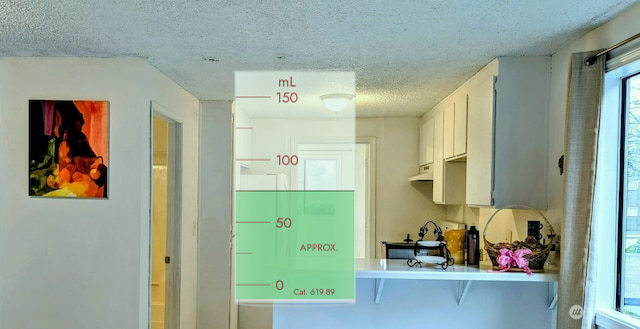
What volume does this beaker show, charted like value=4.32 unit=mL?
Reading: value=75 unit=mL
